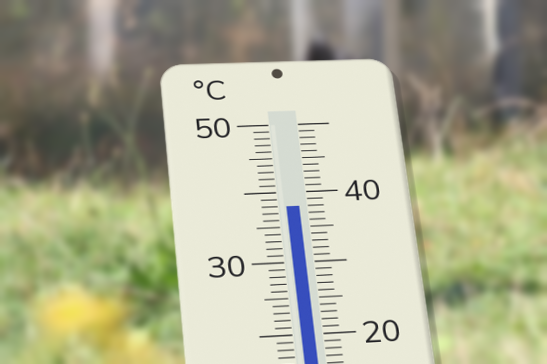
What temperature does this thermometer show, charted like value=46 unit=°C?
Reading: value=38 unit=°C
